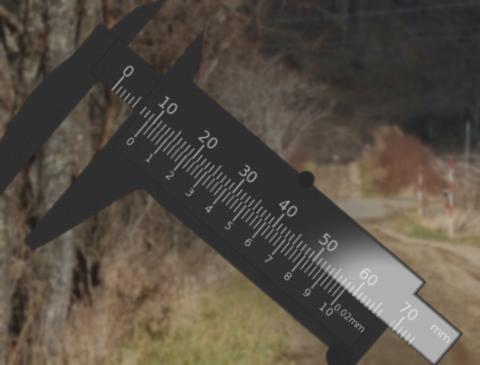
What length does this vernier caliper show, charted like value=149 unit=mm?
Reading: value=9.0 unit=mm
